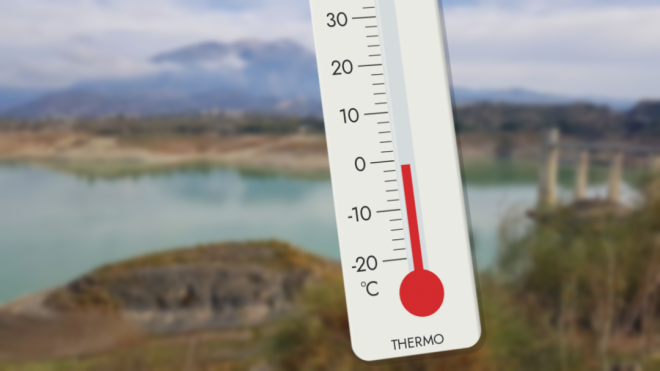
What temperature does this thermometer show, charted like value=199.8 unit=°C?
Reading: value=-1 unit=°C
